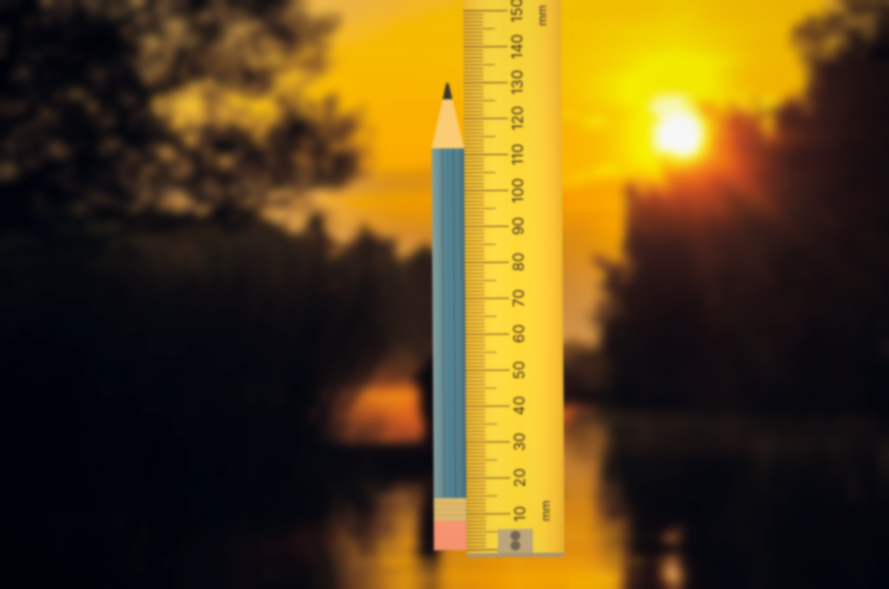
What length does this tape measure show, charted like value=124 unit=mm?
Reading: value=130 unit=mm
